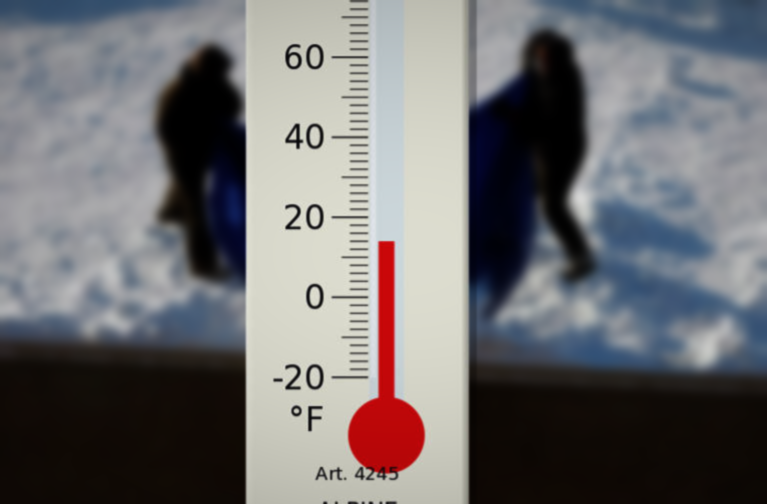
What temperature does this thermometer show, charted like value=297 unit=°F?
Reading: value=14 unit=°F
